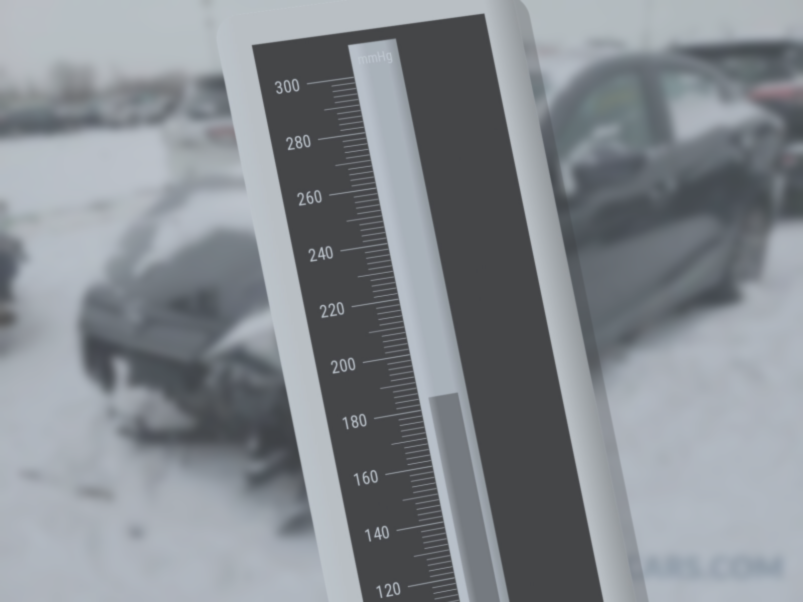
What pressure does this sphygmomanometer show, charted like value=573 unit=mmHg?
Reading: value=184 unit=mmHg
